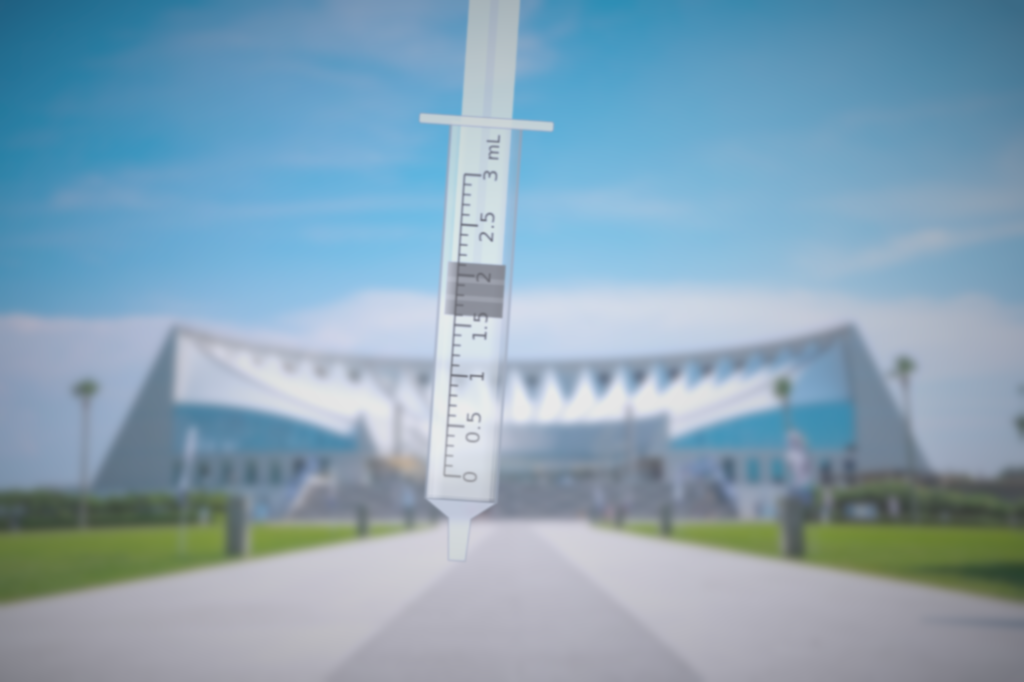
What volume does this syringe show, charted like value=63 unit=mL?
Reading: value=1.6 unit=mL
